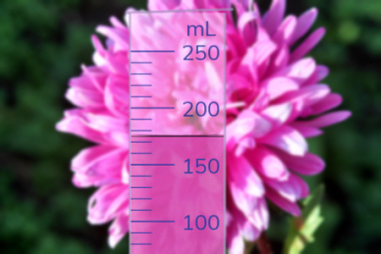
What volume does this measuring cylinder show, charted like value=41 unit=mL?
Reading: value=175 unit=mL
